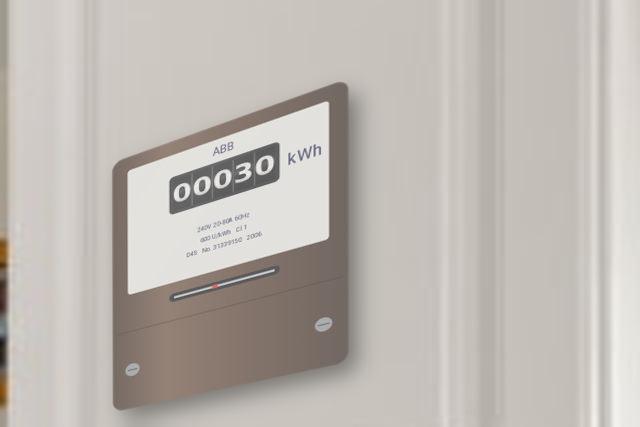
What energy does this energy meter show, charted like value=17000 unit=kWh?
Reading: value=30 unit=kWh
